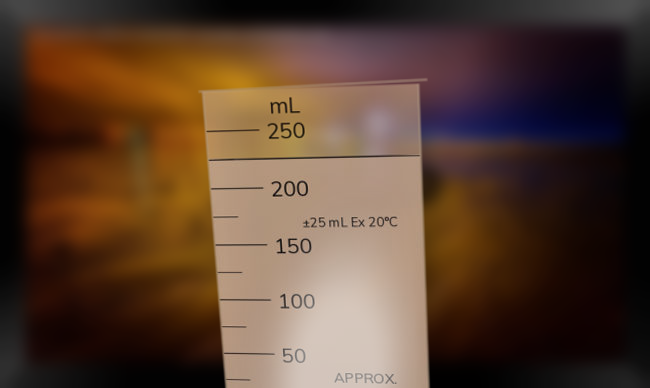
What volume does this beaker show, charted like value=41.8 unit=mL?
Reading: value=225 unit=mL
